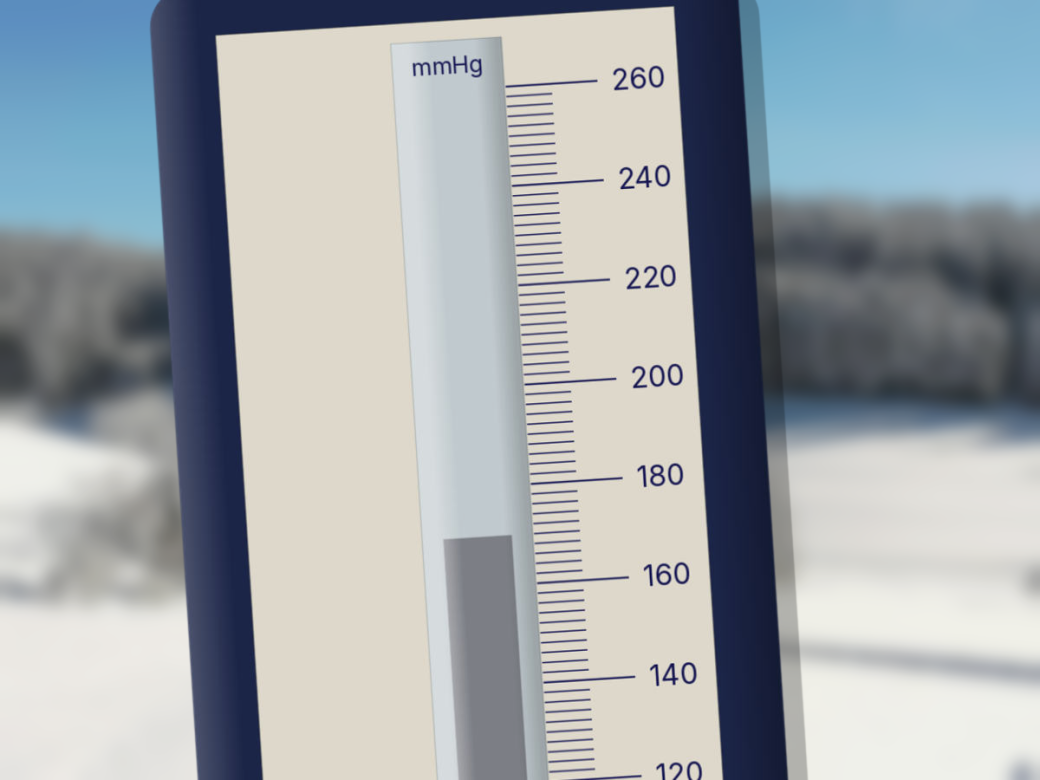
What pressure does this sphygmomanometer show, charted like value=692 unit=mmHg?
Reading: value=170 unit=mmHg
